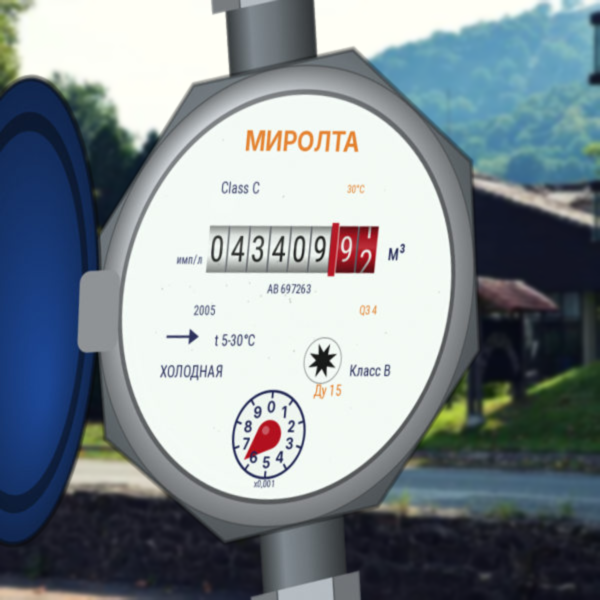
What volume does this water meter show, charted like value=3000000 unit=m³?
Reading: value=43409.916 unit=m³
